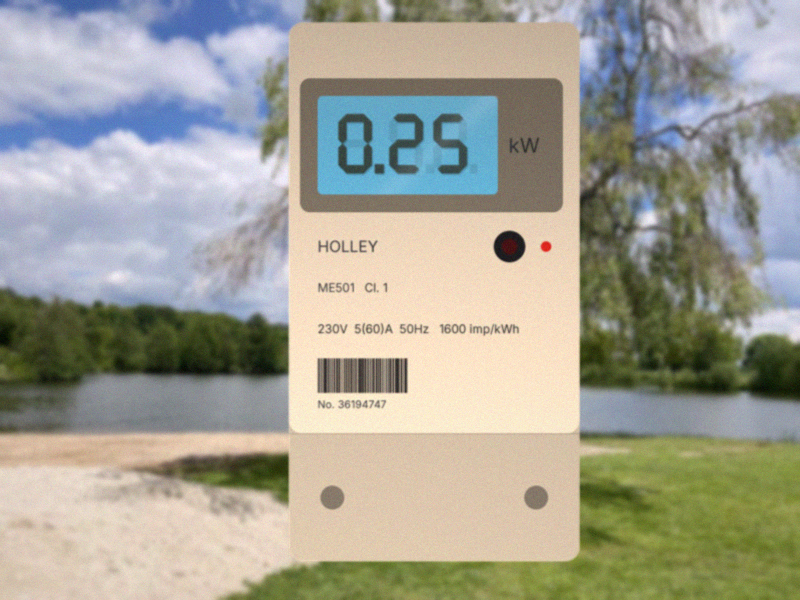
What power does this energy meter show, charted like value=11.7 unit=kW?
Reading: value=0.25 unit=kW
